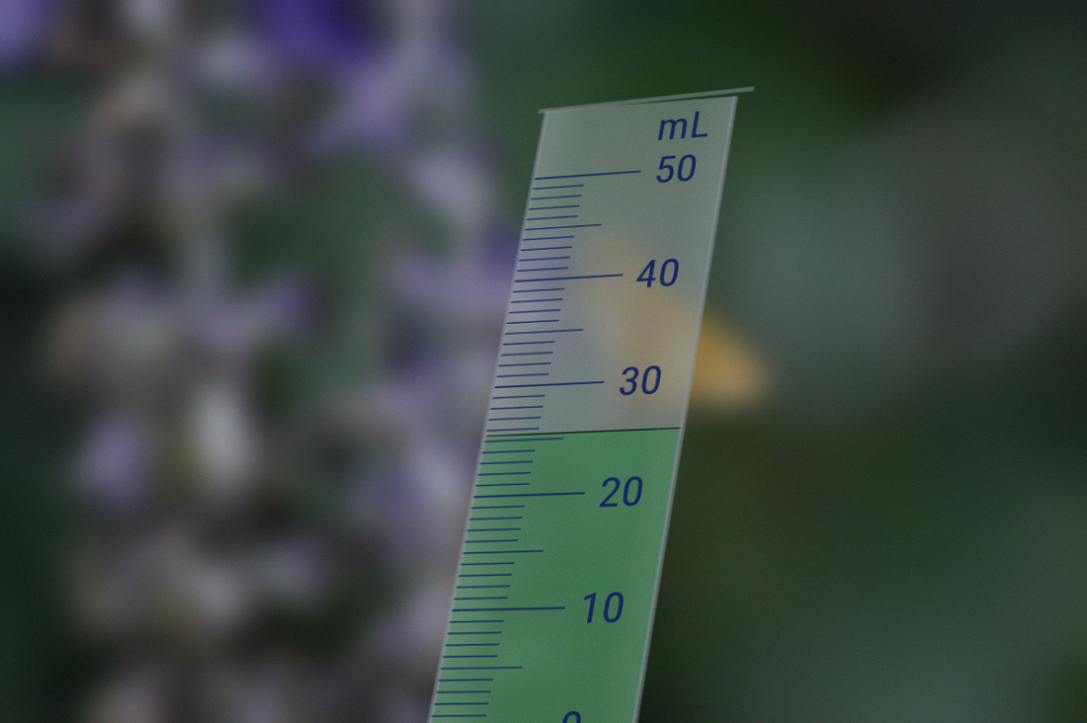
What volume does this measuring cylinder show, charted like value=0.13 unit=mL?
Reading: value=25.5 unit=mL
